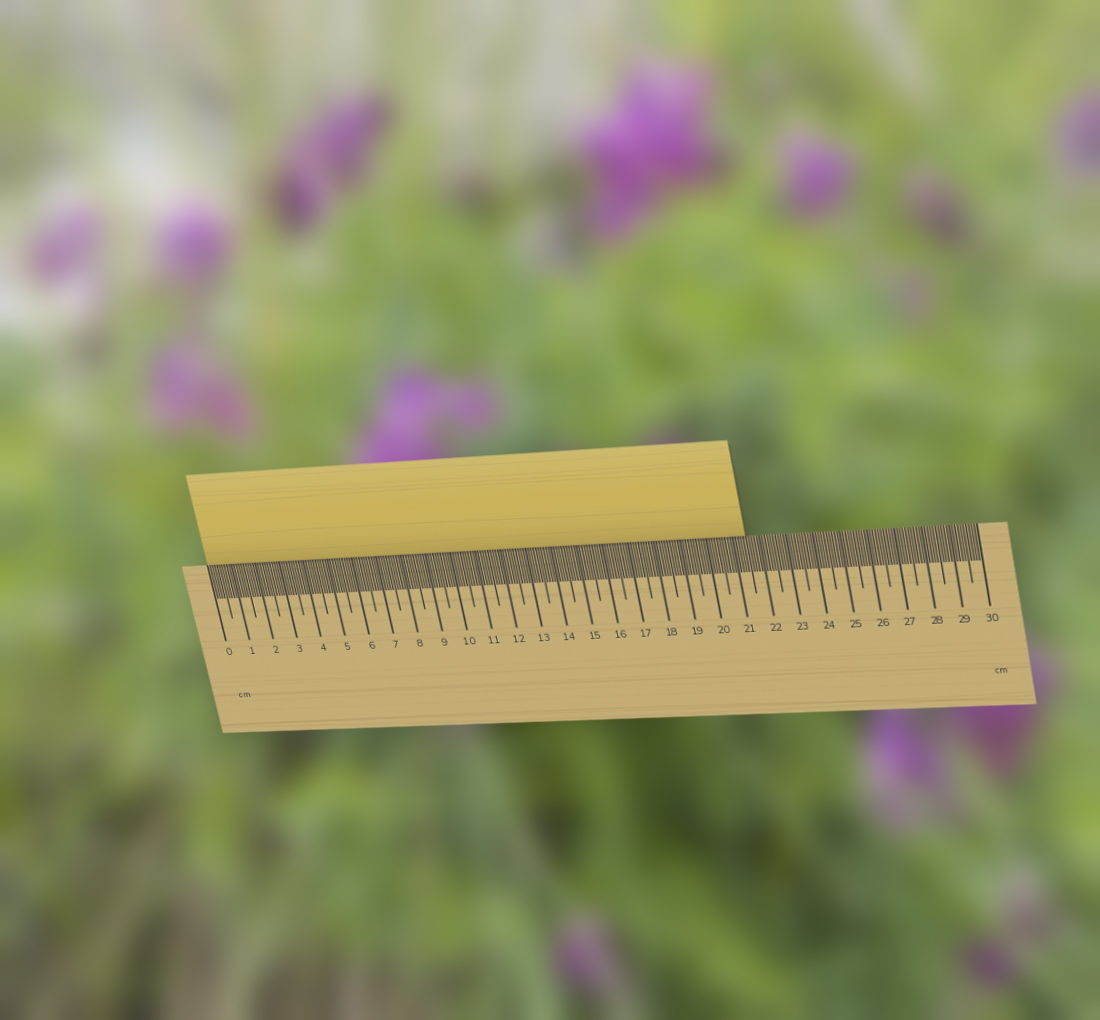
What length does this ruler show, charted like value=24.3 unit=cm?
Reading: value=21.5 unit=cm
